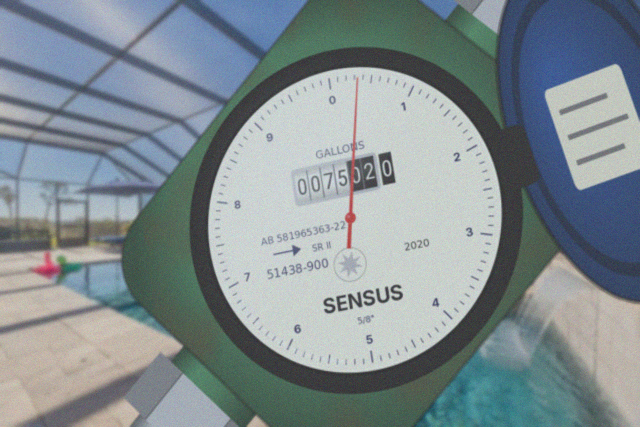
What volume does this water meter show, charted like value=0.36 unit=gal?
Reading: value=75020.3 unit=gal
